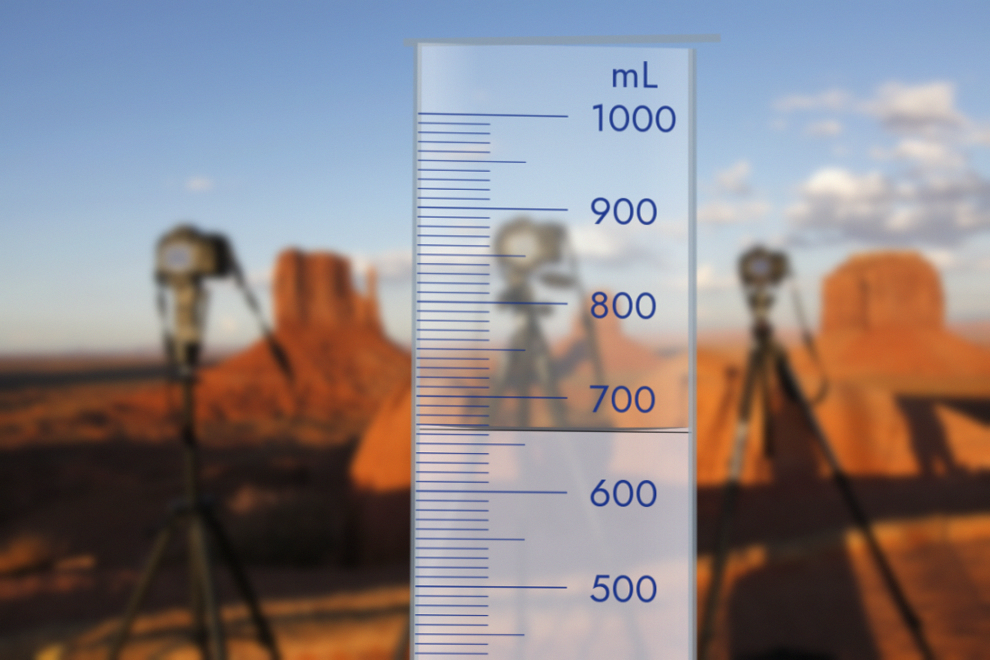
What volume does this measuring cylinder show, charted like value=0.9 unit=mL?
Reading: value=665 unit=mL
